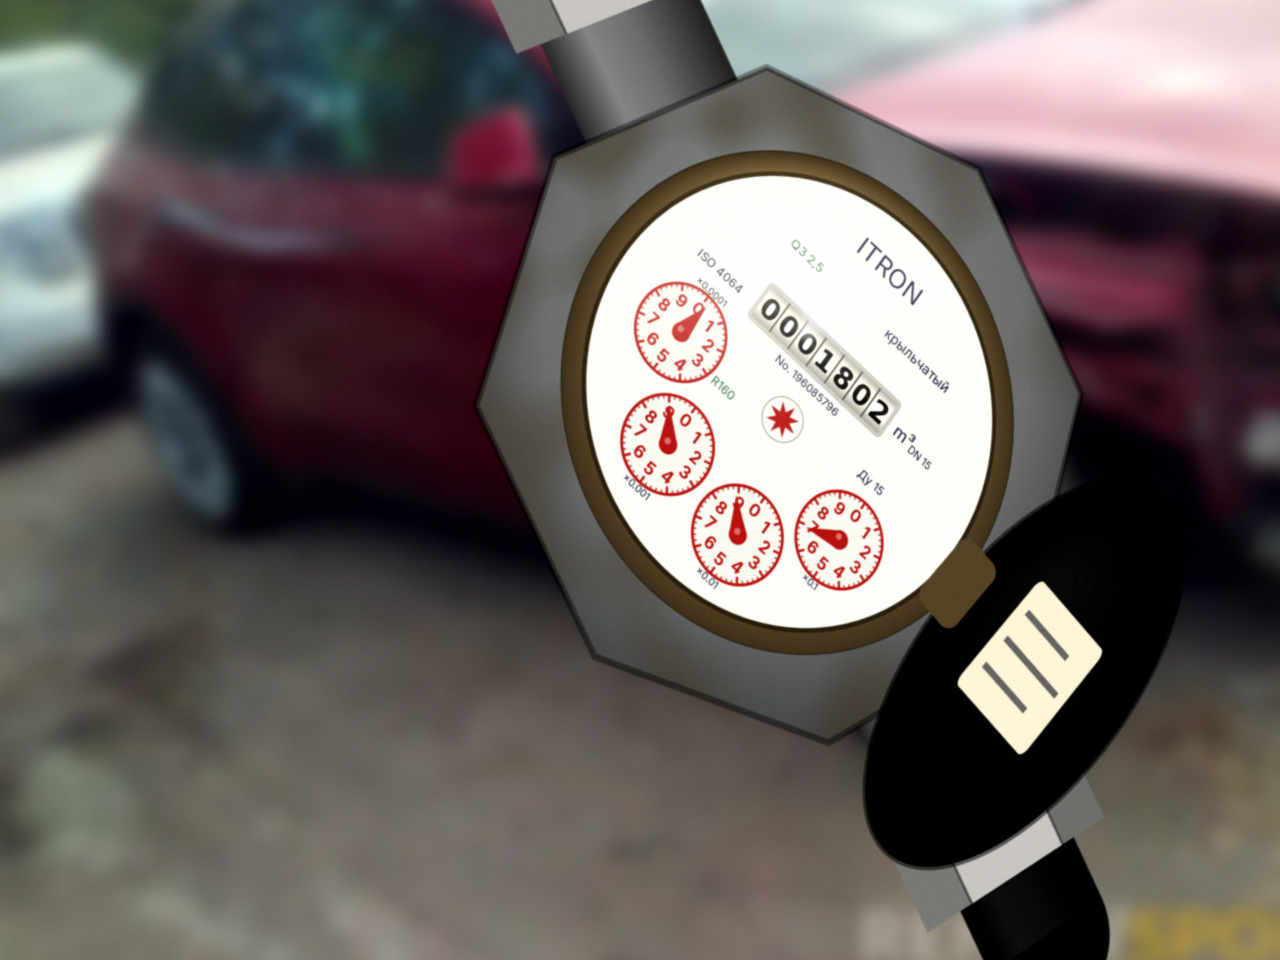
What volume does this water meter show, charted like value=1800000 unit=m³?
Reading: value=1802.6890 unit=m³
